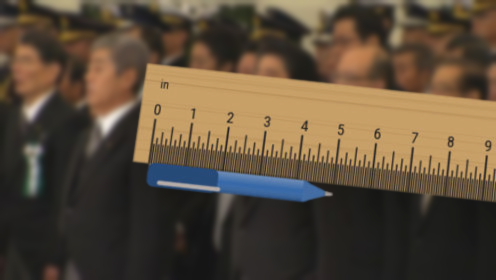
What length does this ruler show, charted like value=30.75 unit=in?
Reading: value=5 unit=in
